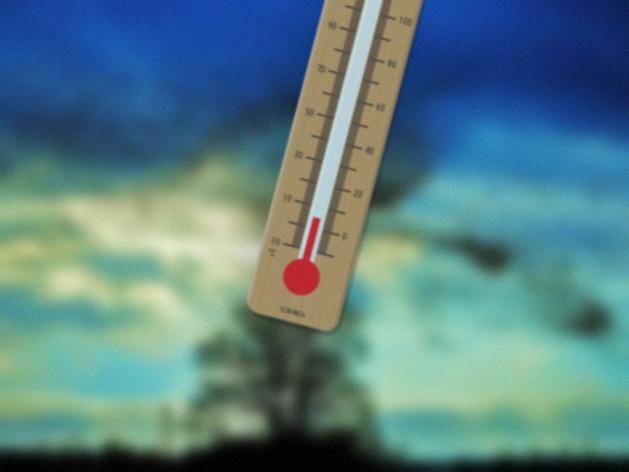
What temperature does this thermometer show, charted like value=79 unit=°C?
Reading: value=5 unit=°C
